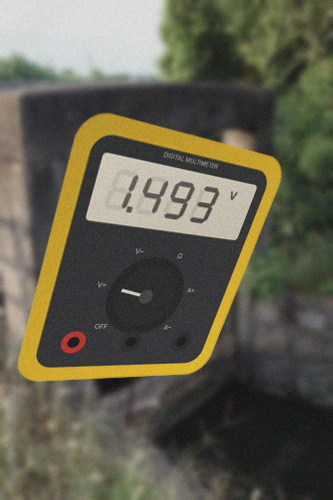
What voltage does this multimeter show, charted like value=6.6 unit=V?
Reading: value=1.493 unit=V
